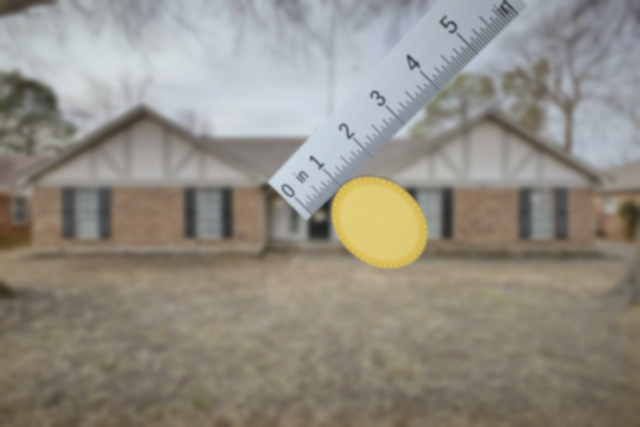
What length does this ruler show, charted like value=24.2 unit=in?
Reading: value=2 unit=in
